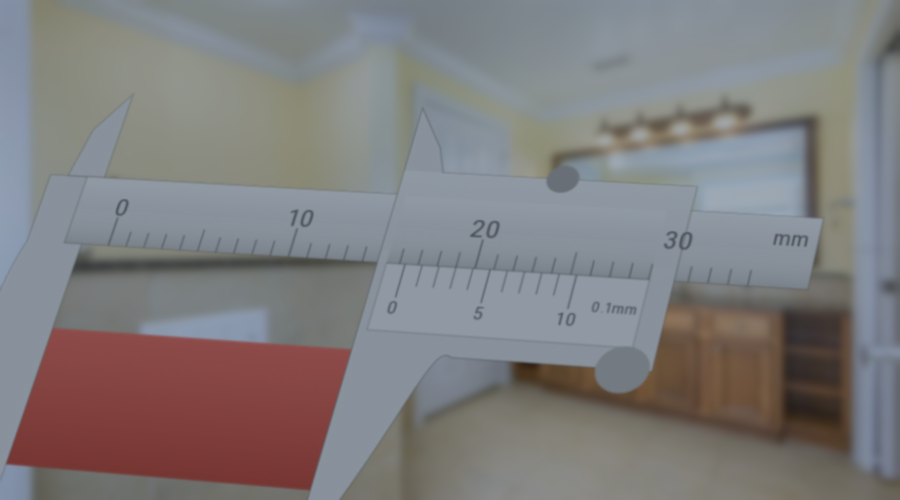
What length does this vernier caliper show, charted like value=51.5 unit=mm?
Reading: value=16.3 unit=mm
